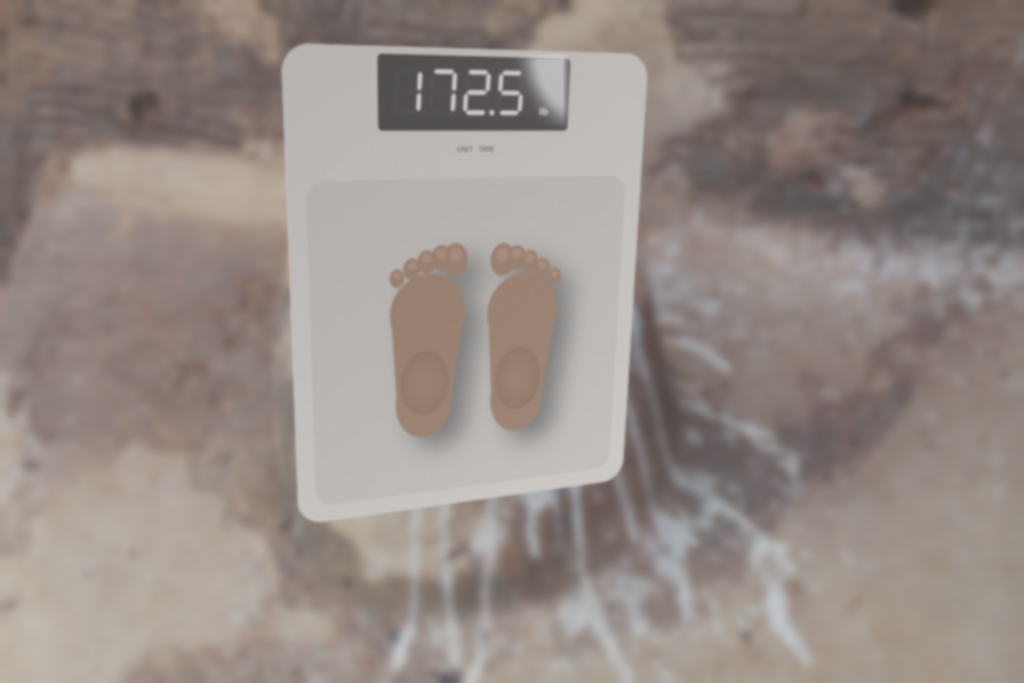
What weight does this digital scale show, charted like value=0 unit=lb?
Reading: value=172.5 unit=lb
